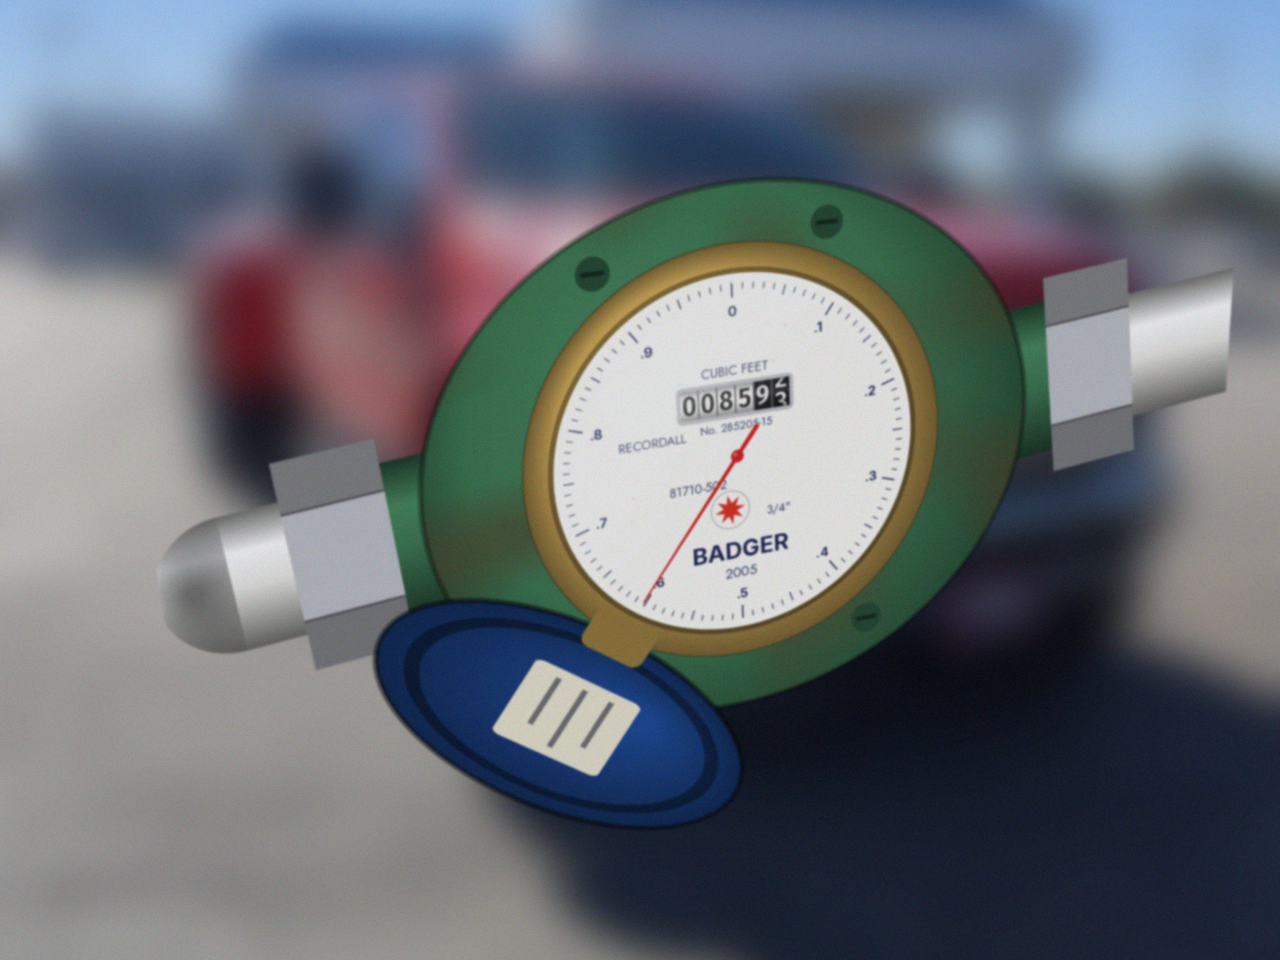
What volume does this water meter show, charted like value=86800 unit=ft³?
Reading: value=8592.60 unit=ft³
